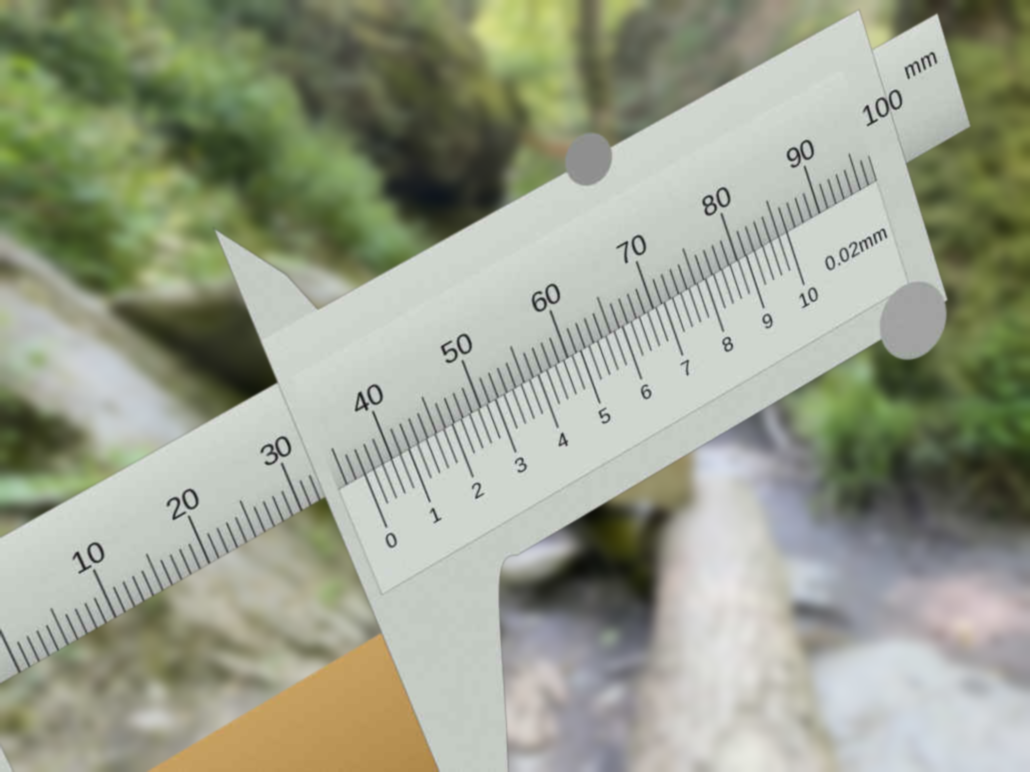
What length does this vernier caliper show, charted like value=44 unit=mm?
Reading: value=37.0 unit=mm
